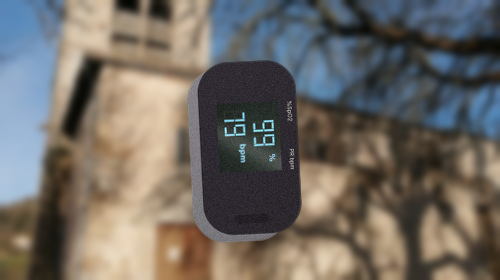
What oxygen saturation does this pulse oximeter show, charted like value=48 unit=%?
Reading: value=99 unit=%
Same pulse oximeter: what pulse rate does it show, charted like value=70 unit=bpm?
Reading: value=79 unit=bpm
